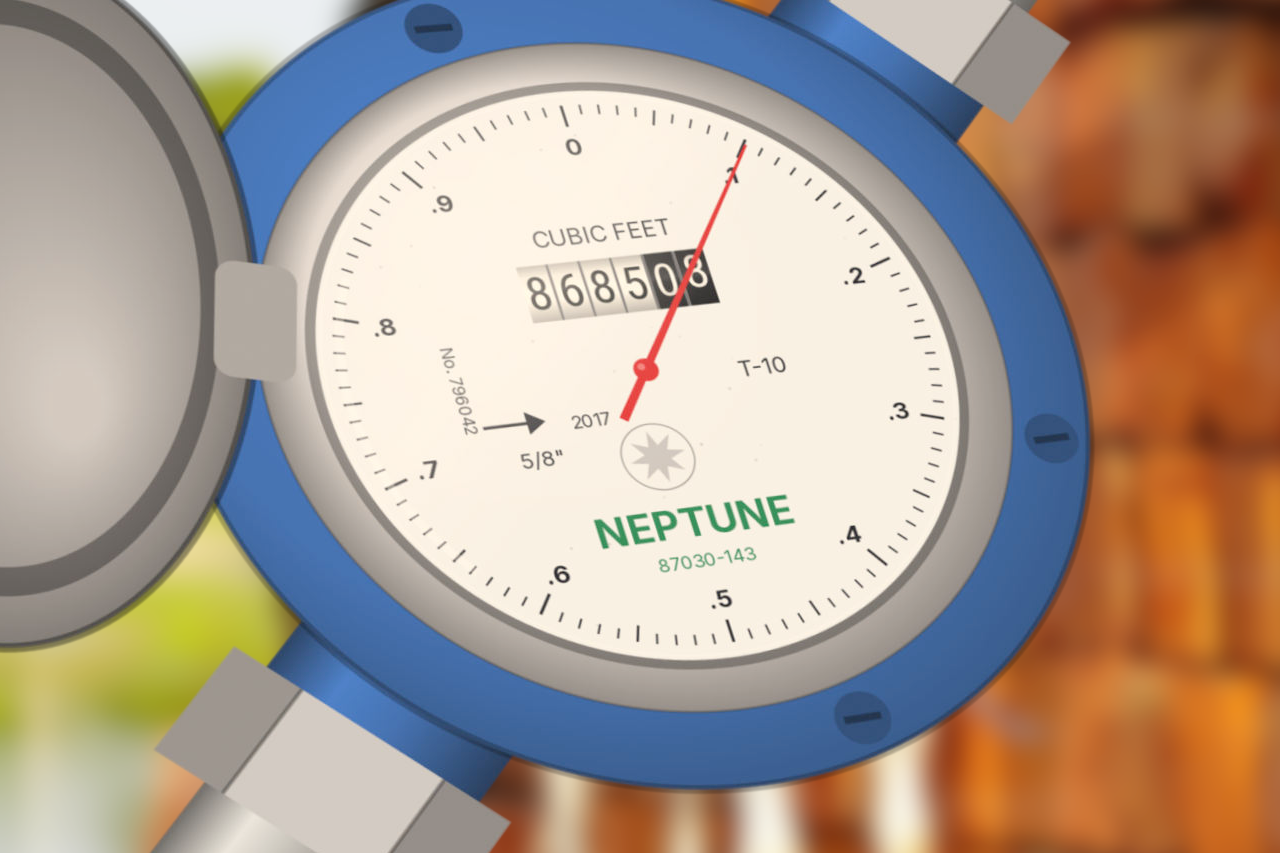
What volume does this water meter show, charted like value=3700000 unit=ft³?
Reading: value=868508.10 unit=ft³
